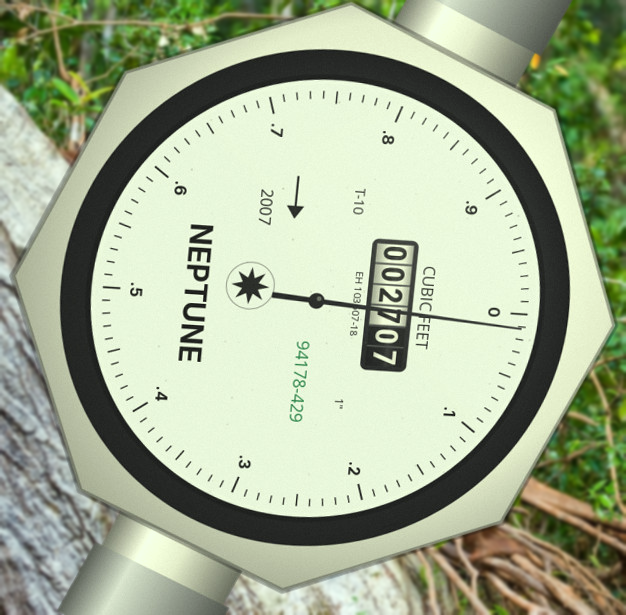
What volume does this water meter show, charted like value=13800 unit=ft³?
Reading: value=2707.01 unit=ft³
